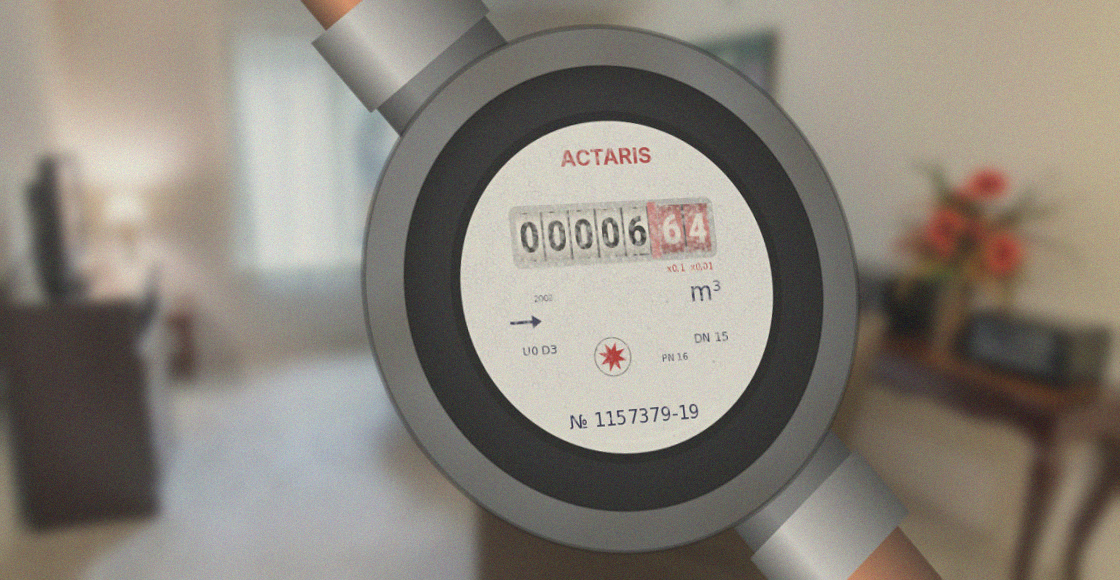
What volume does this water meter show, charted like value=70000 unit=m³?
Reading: value=6.64 unit=m³
